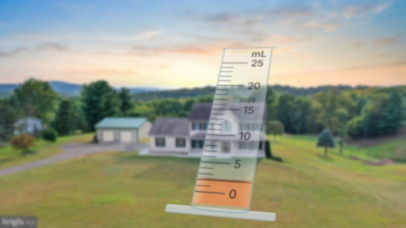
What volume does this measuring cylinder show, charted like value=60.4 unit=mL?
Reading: value=2 unit=mL
